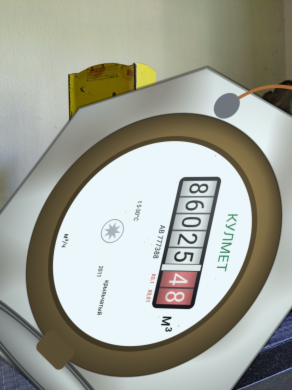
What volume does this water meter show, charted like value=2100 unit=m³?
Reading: value=86025.48 unit=m³
